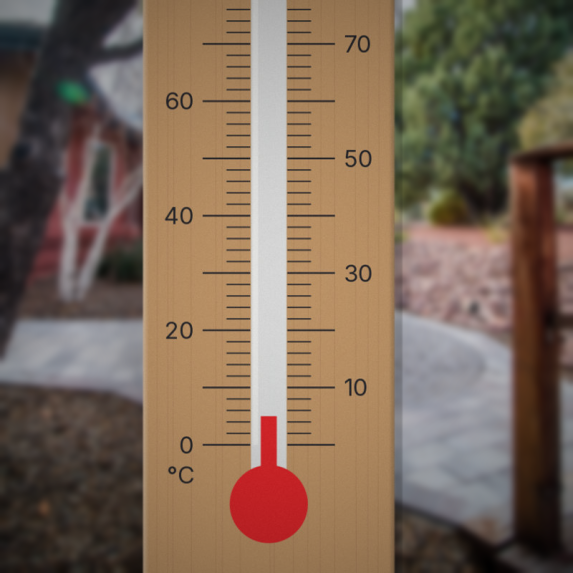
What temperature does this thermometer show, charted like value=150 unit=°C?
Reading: value=5 unit=°C
